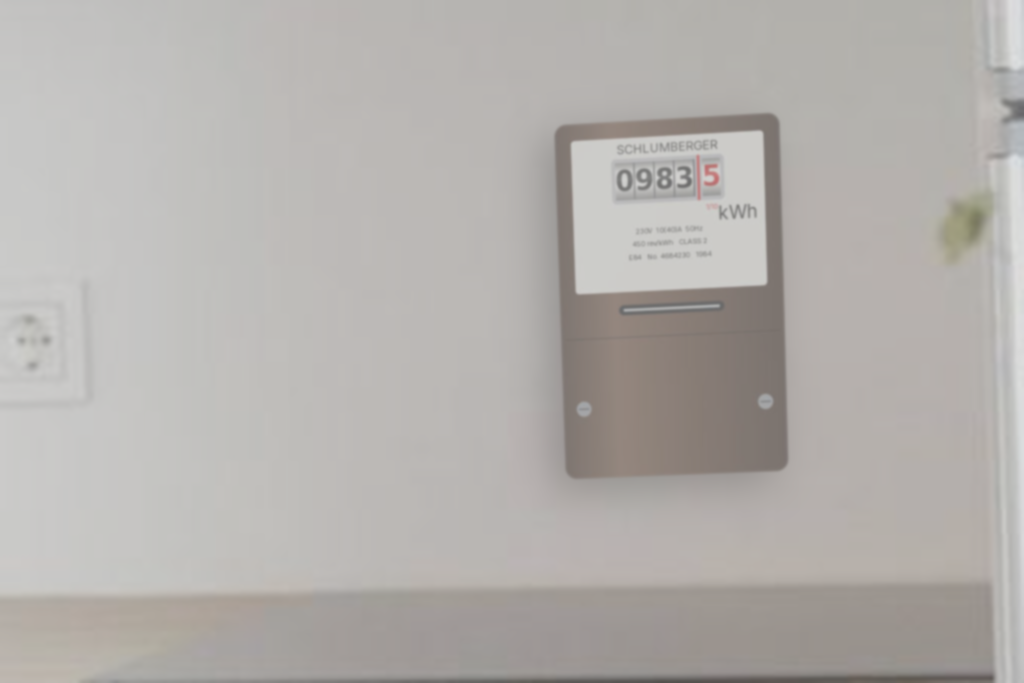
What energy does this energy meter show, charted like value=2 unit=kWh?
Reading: value=983.5 unit=kWh
